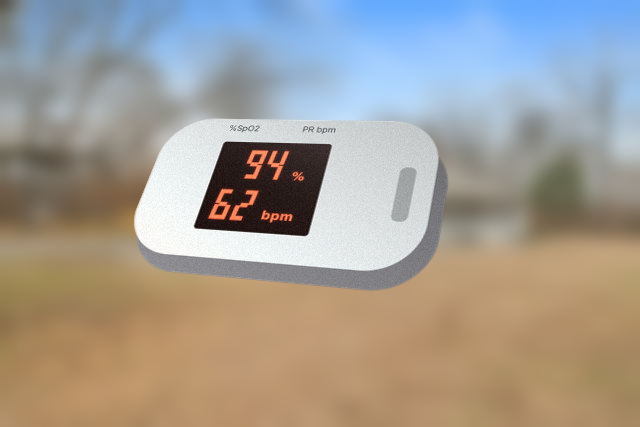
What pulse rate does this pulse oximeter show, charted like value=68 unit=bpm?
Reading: value=62 unit=bpm
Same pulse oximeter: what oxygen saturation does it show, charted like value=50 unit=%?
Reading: value=94 unit=%
